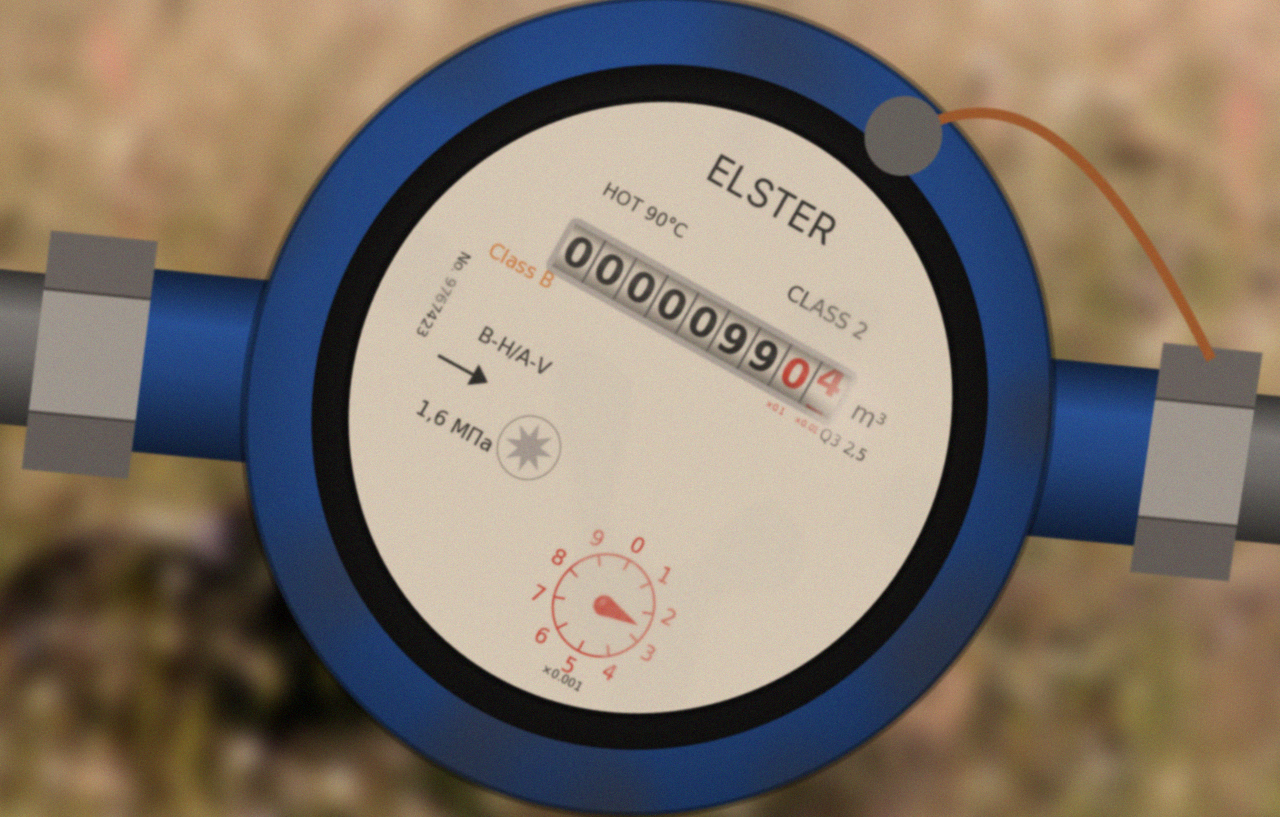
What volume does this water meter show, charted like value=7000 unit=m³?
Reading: value=99.042 unit=m³
